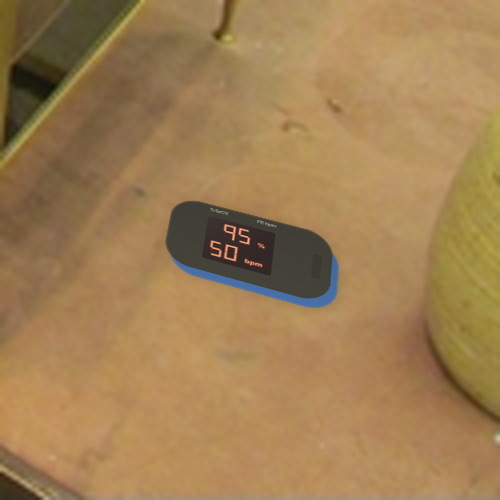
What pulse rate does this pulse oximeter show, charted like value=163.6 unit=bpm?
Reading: value=50 unit=bpm
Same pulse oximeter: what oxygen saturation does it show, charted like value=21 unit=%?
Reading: value=95 unit=%
